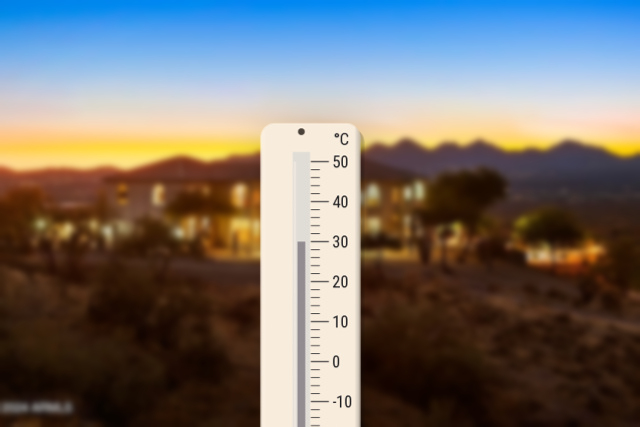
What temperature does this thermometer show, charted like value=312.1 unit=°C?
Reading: value=30 unit=°C
